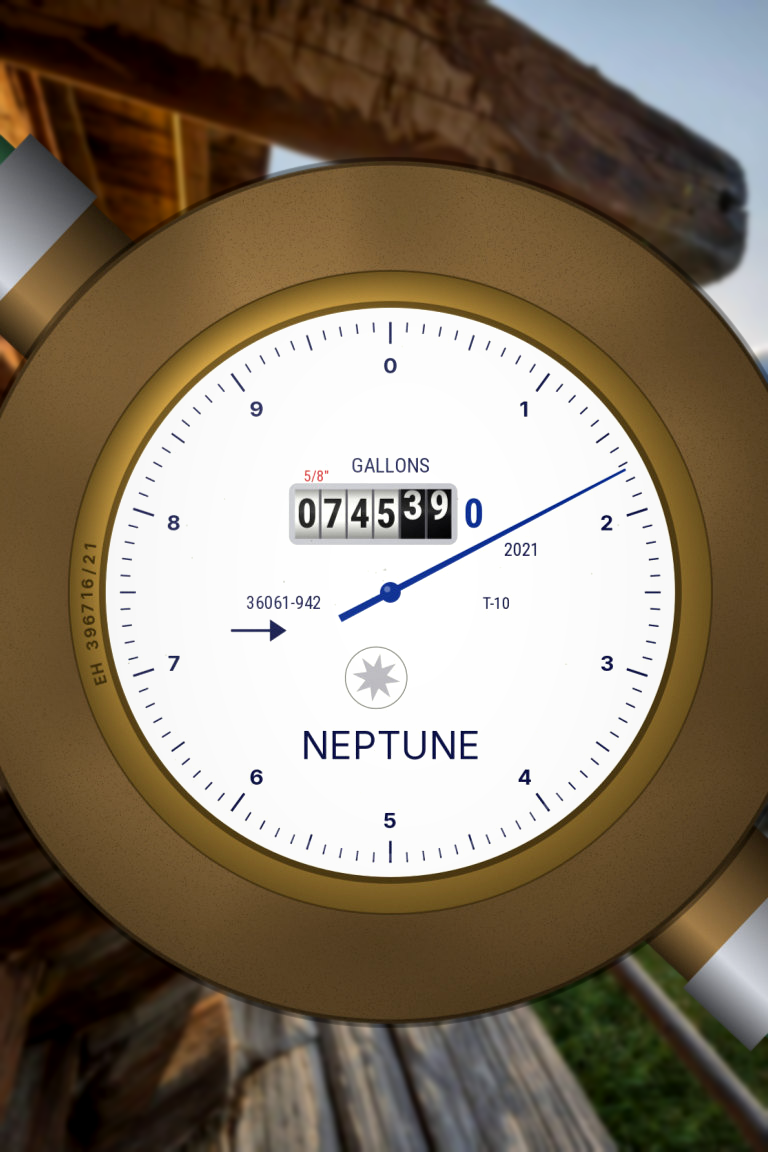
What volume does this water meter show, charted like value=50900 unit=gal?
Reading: value=745391.7 unit=gal
